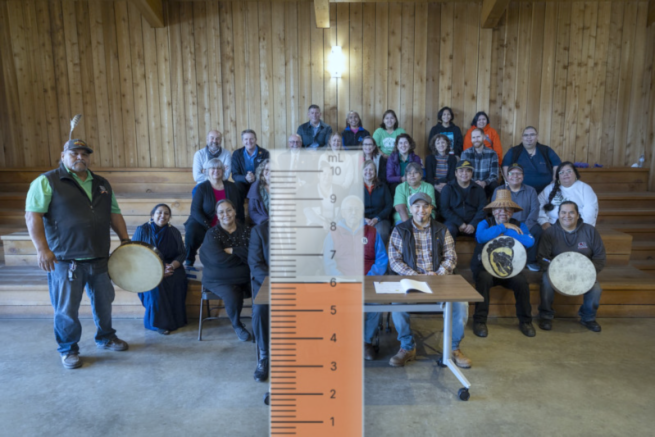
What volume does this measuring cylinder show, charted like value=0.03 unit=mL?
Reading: value=6 unit=mL
